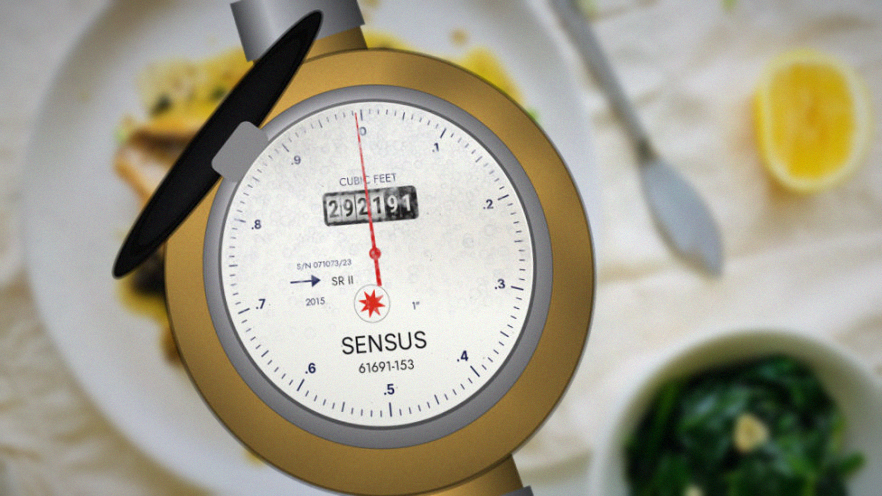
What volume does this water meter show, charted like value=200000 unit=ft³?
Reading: value=292190.99 unit=ft³
